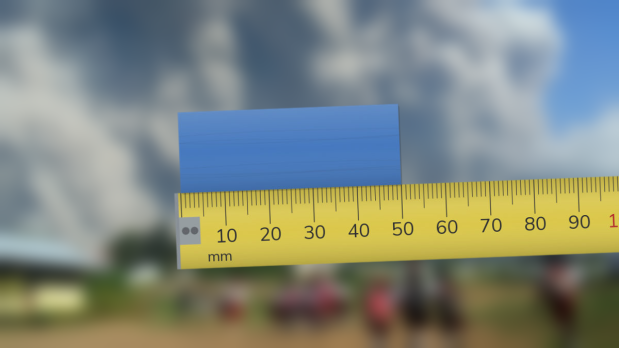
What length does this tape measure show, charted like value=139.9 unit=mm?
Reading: value=50 unit=mm
